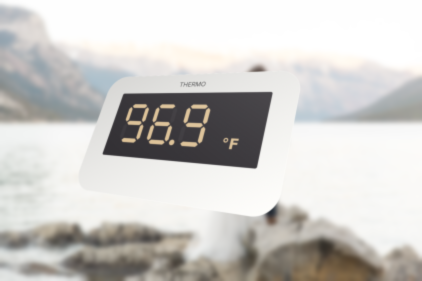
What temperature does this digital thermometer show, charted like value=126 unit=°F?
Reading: value=96.9 unit=°F
